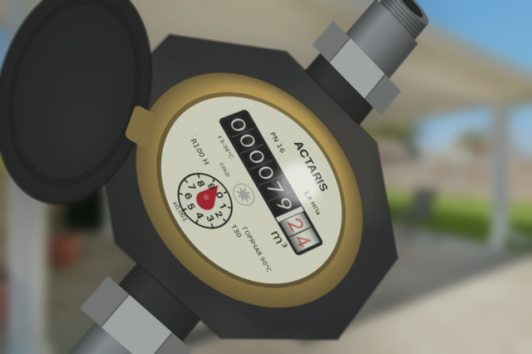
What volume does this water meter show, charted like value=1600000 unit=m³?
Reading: value=79.239 unit=m³
